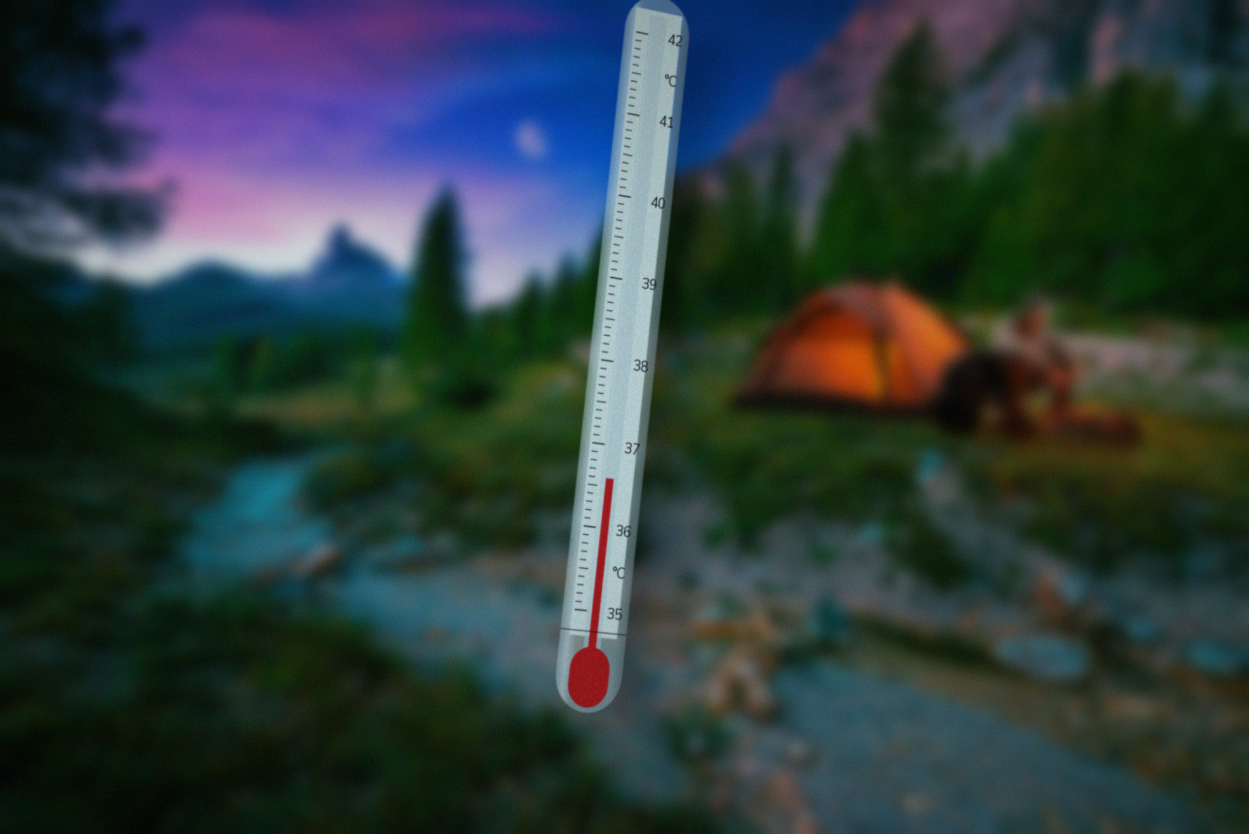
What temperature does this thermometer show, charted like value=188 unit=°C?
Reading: value=36.6 unit=°C
